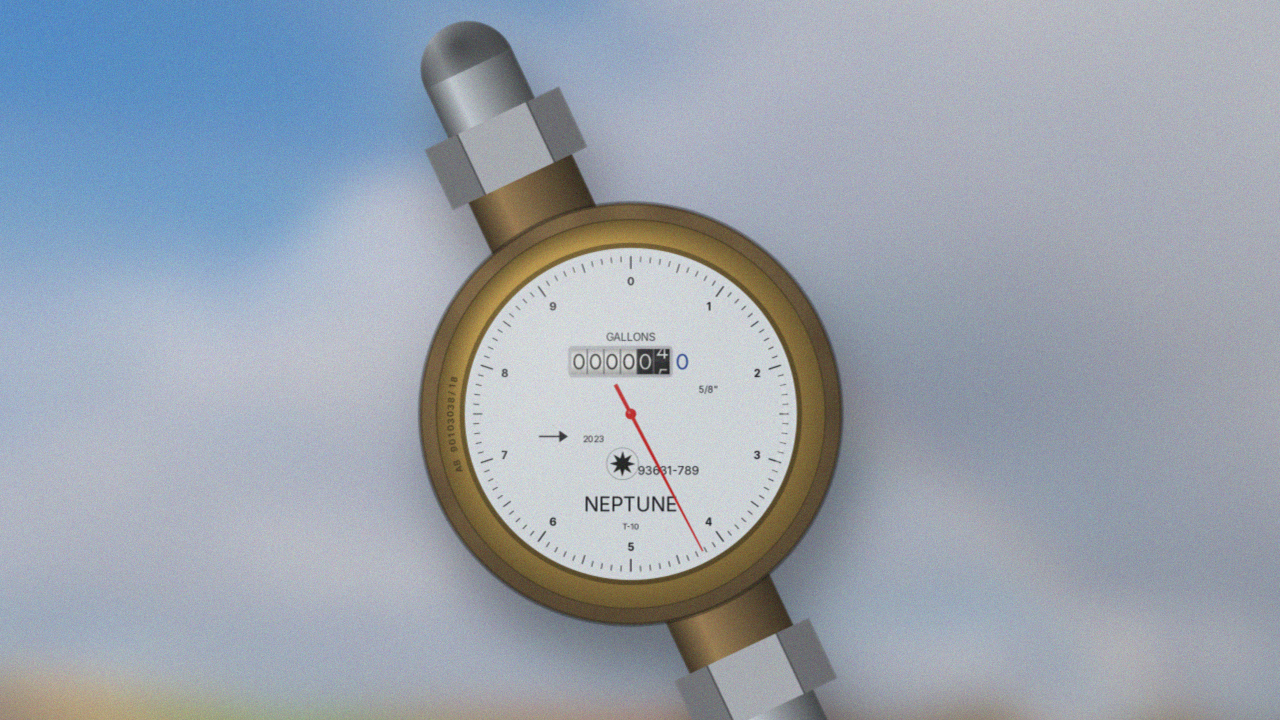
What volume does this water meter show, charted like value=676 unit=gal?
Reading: value=44.2 unit=gal
